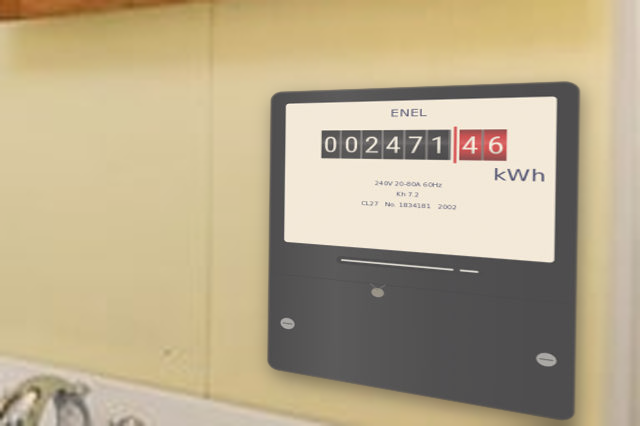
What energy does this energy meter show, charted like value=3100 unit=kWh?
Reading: value=2471.46 unit=kWh
